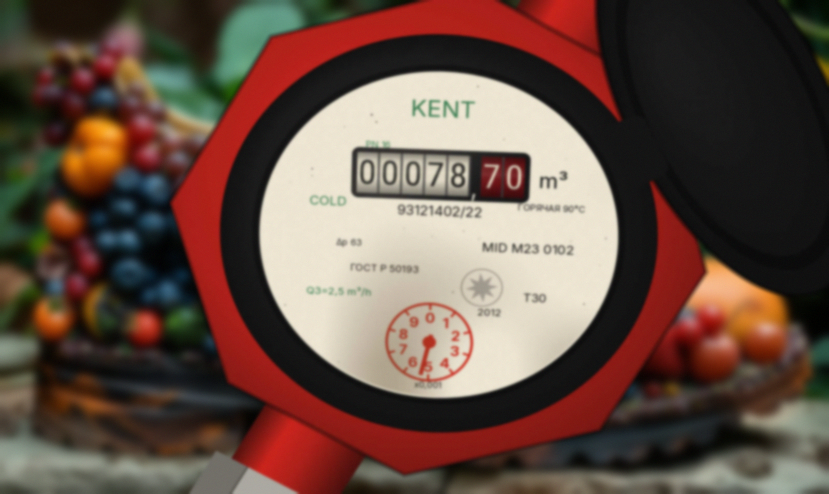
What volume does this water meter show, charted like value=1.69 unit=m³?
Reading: value=78.705 unit=m³
